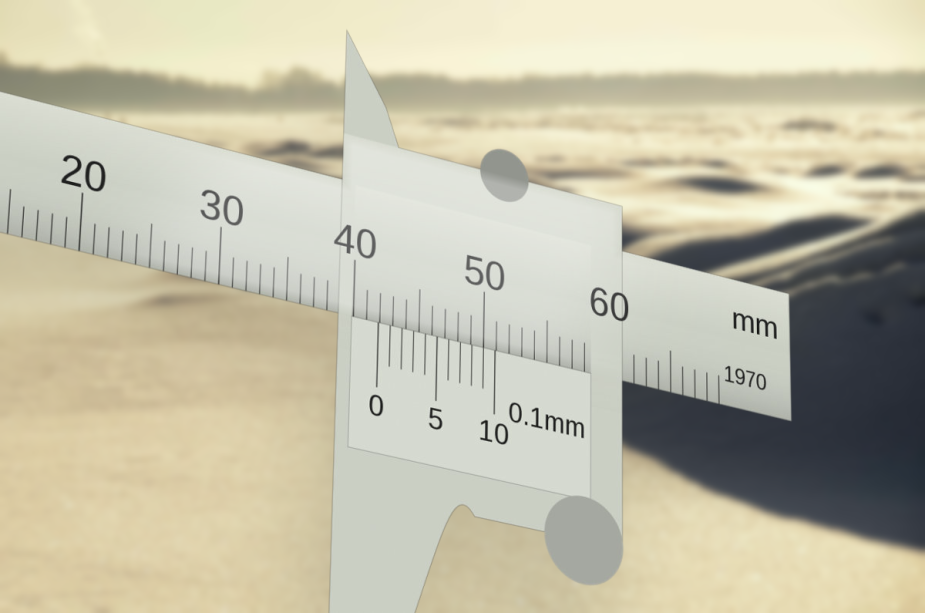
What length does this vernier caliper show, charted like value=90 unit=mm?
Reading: value=41.9 unit=mm
